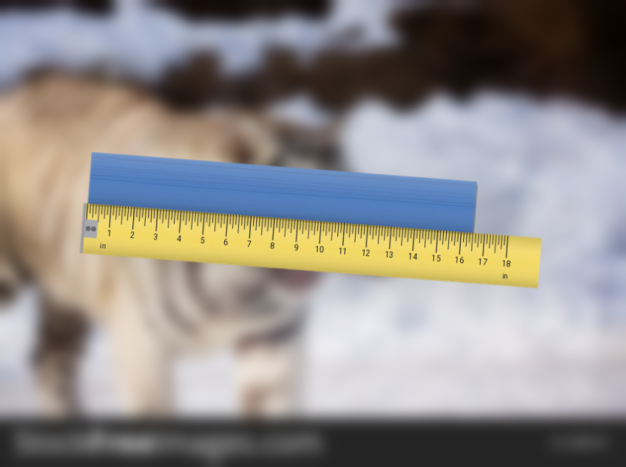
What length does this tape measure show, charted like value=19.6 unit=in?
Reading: value=16.5 unit=in
